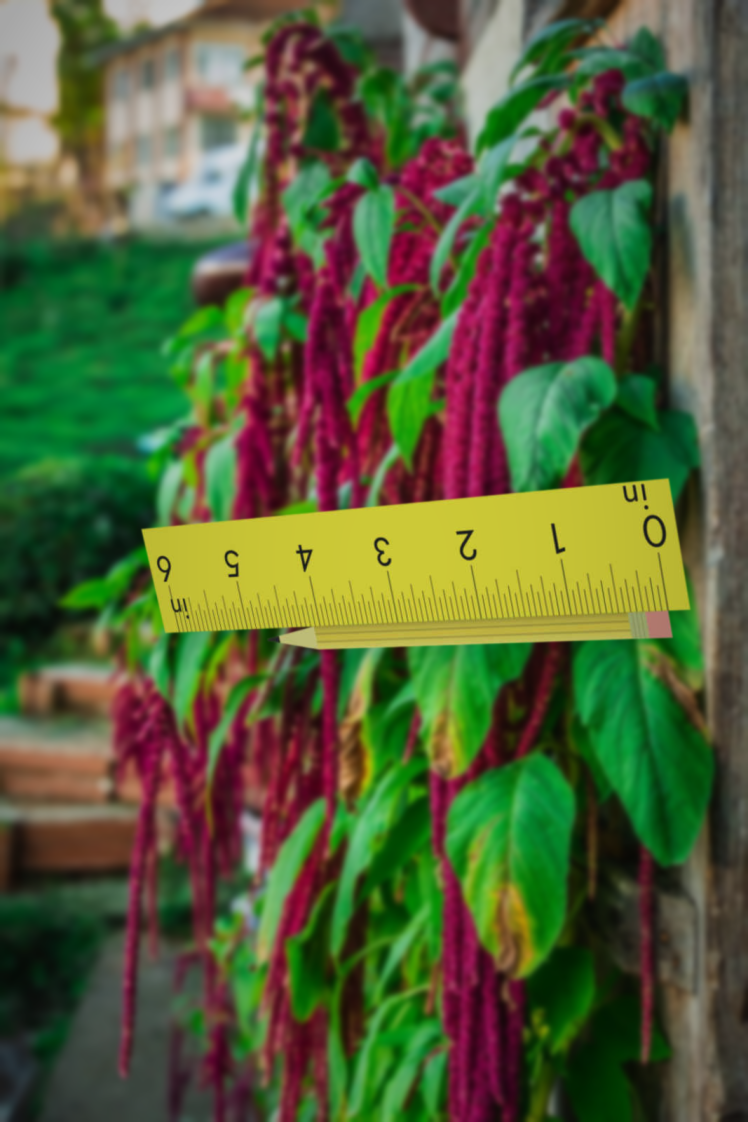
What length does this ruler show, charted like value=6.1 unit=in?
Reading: value=4.75 unit=in
